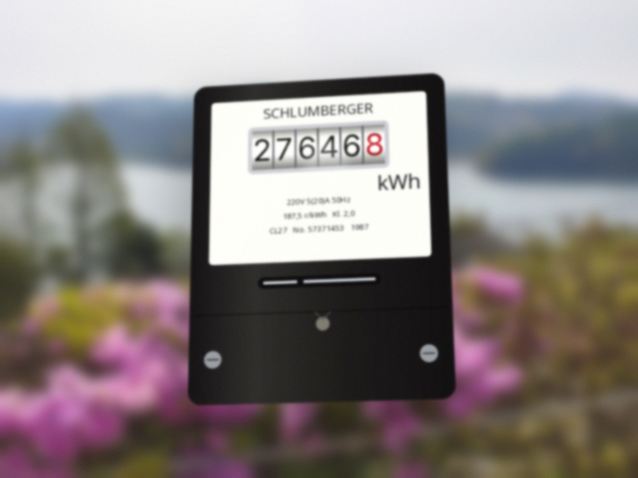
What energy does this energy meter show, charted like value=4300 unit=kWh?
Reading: value=27646.8 unit=kWh
